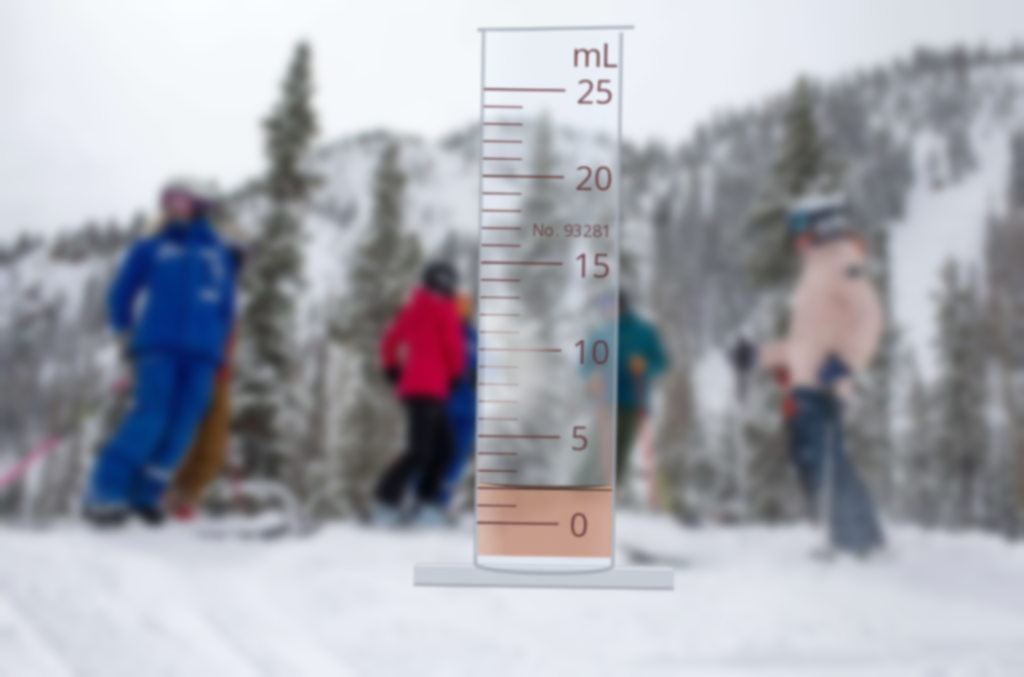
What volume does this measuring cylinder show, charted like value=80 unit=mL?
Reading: value=2 unit=mL
